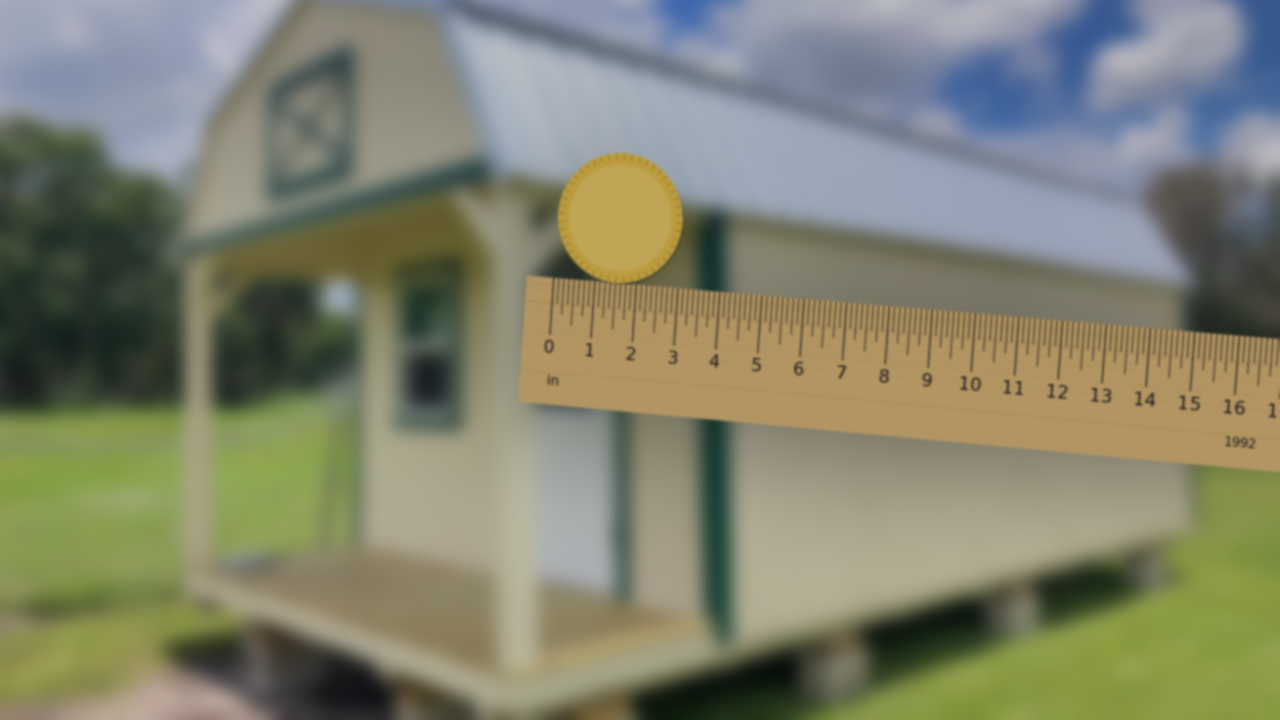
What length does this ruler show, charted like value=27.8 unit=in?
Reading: value=3 unit=in
